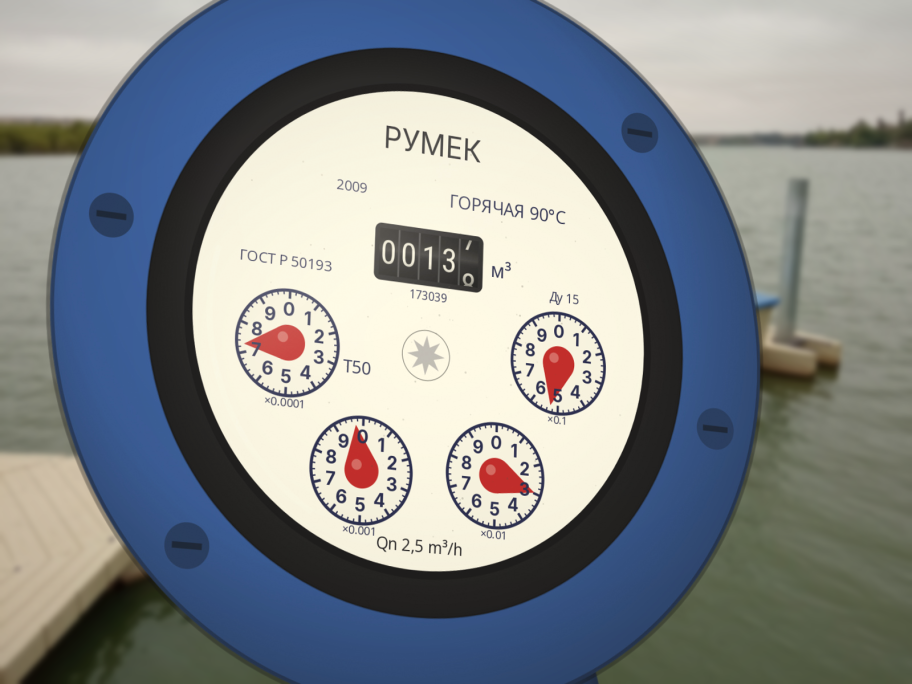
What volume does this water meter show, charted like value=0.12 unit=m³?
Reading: value=137.5297 unit=m³
